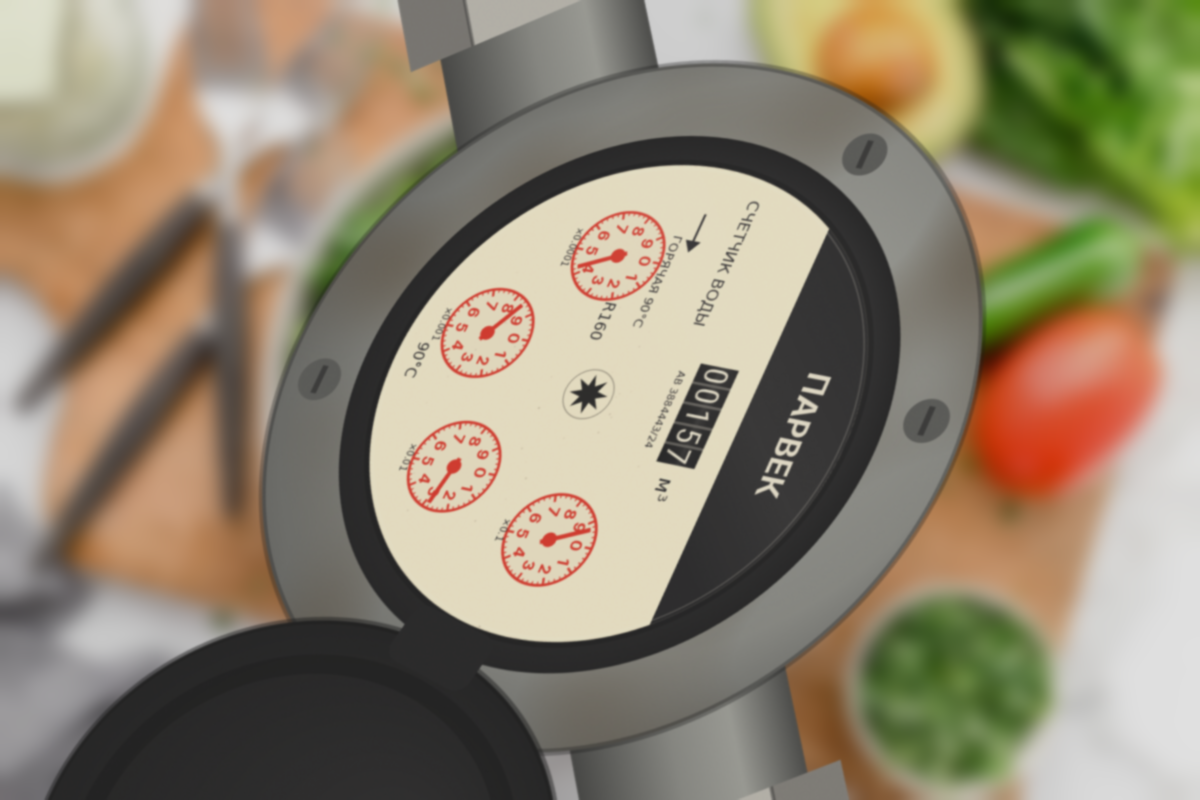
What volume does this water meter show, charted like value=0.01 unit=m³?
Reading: value=156.9284 unit=m³
